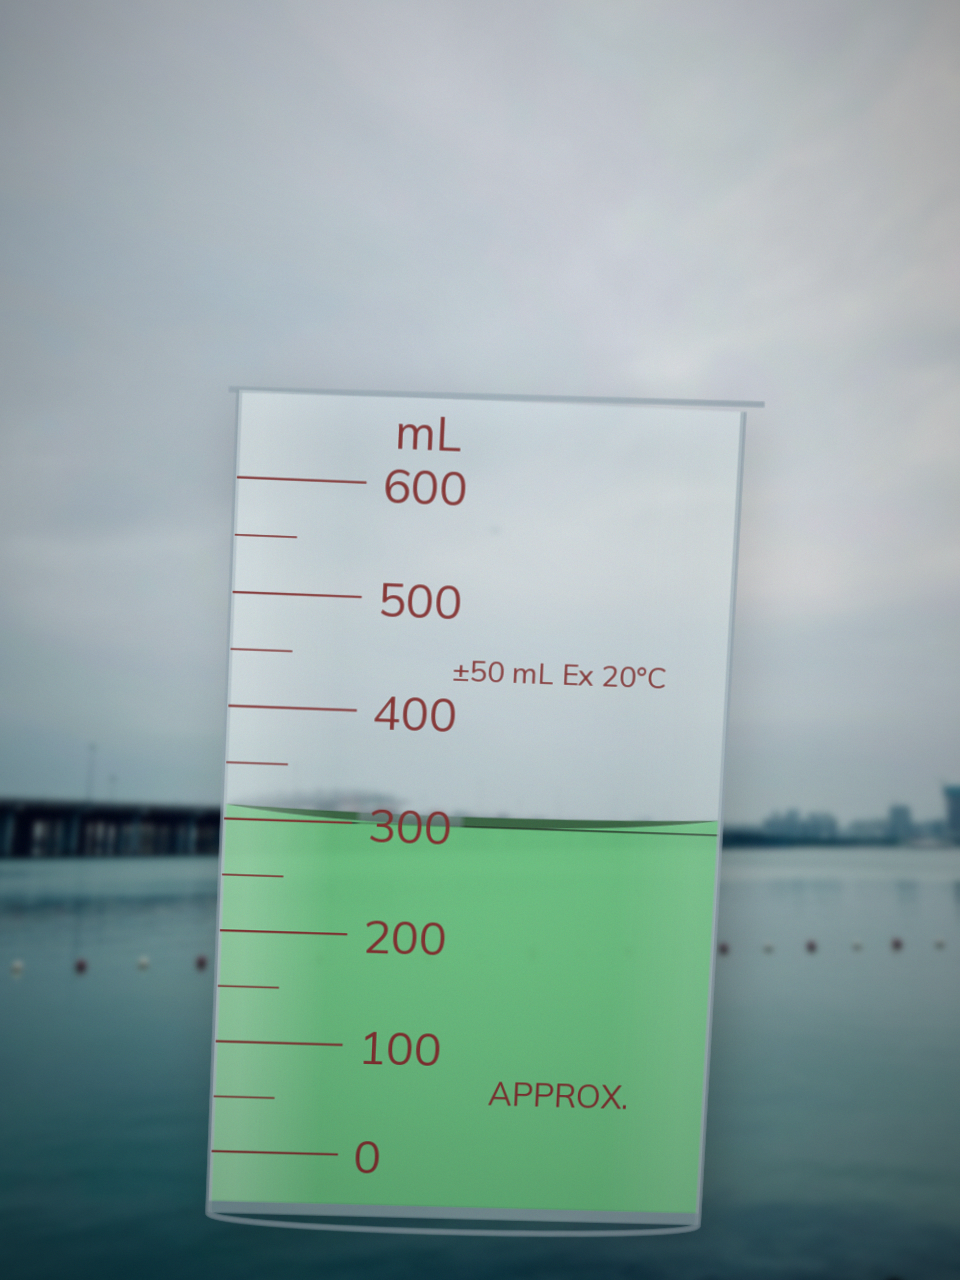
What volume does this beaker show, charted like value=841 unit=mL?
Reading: value=300 unit=mL
